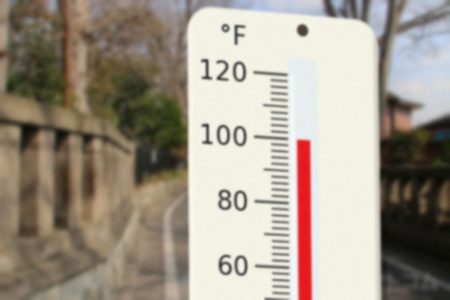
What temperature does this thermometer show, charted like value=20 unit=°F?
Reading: value=100 unit=°F
